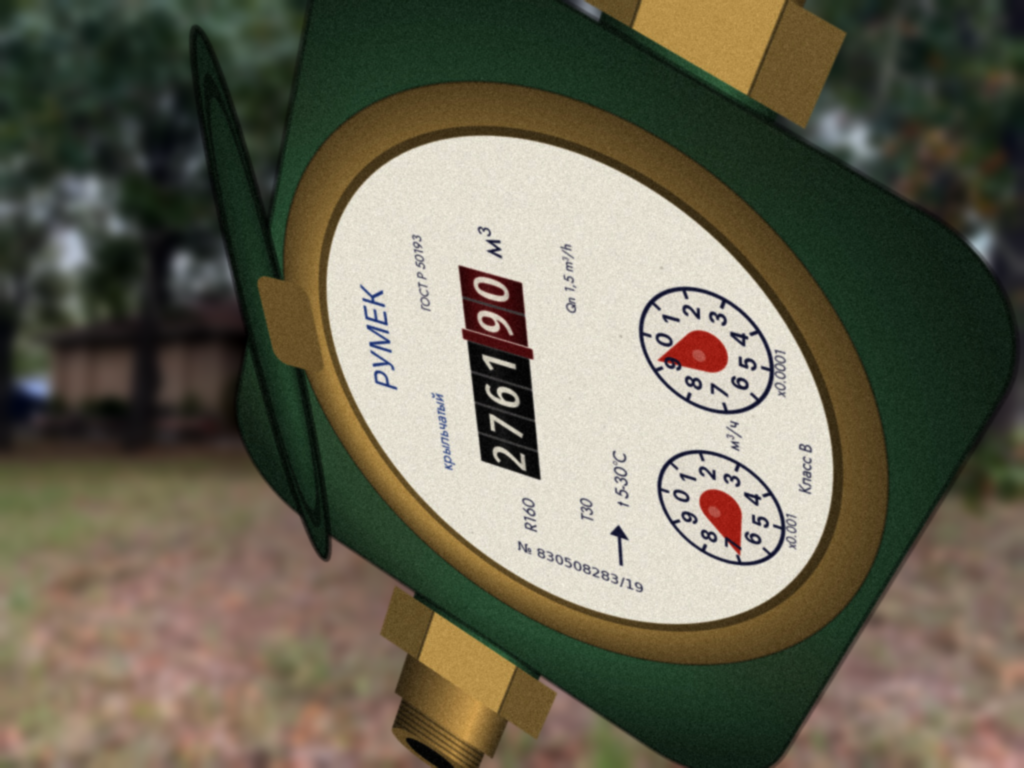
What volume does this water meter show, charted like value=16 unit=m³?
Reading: value=2761.9069 unit=m³
